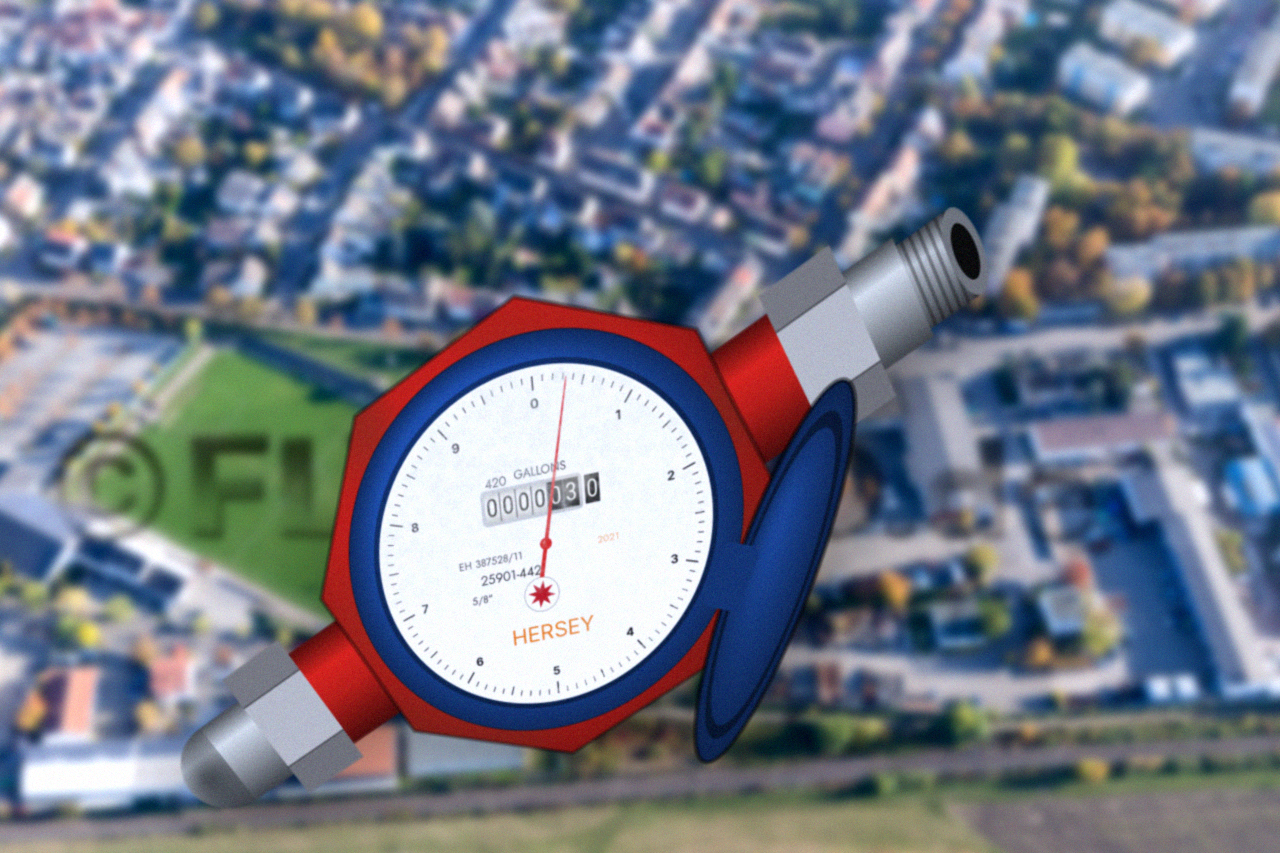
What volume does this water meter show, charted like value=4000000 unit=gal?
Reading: value=30.3 unit=gal
